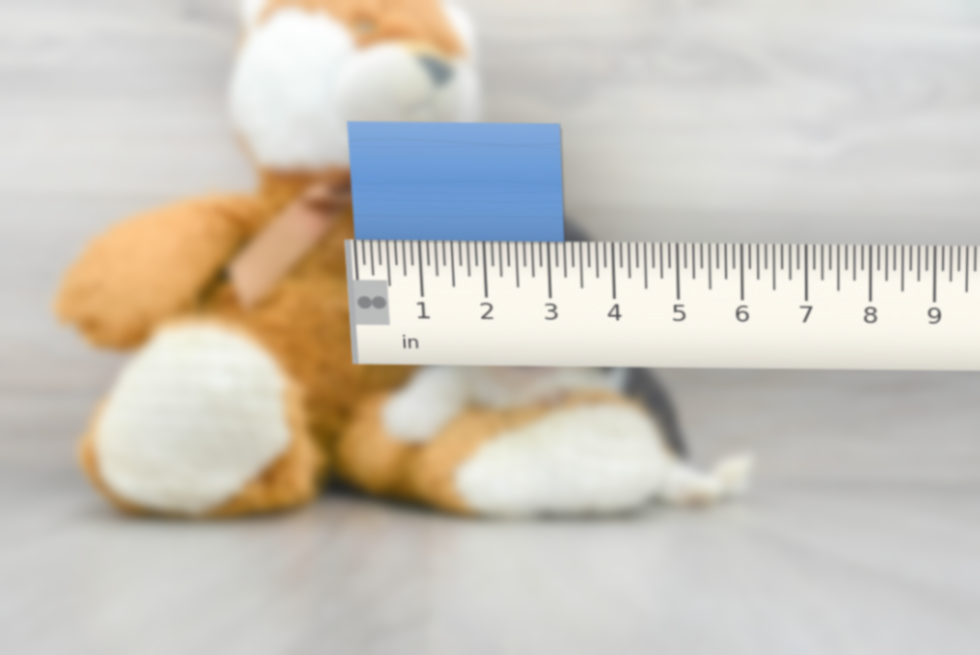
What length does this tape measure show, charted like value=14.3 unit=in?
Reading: value=3.25 unit=in
